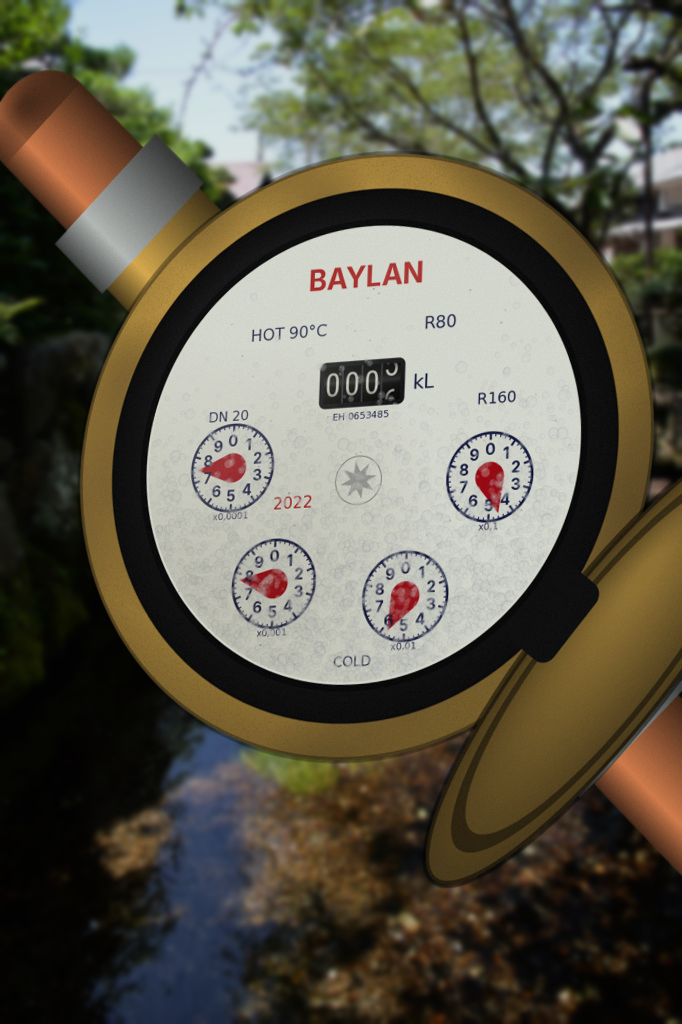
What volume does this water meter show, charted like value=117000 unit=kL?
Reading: value=5.4577 unit=kL
